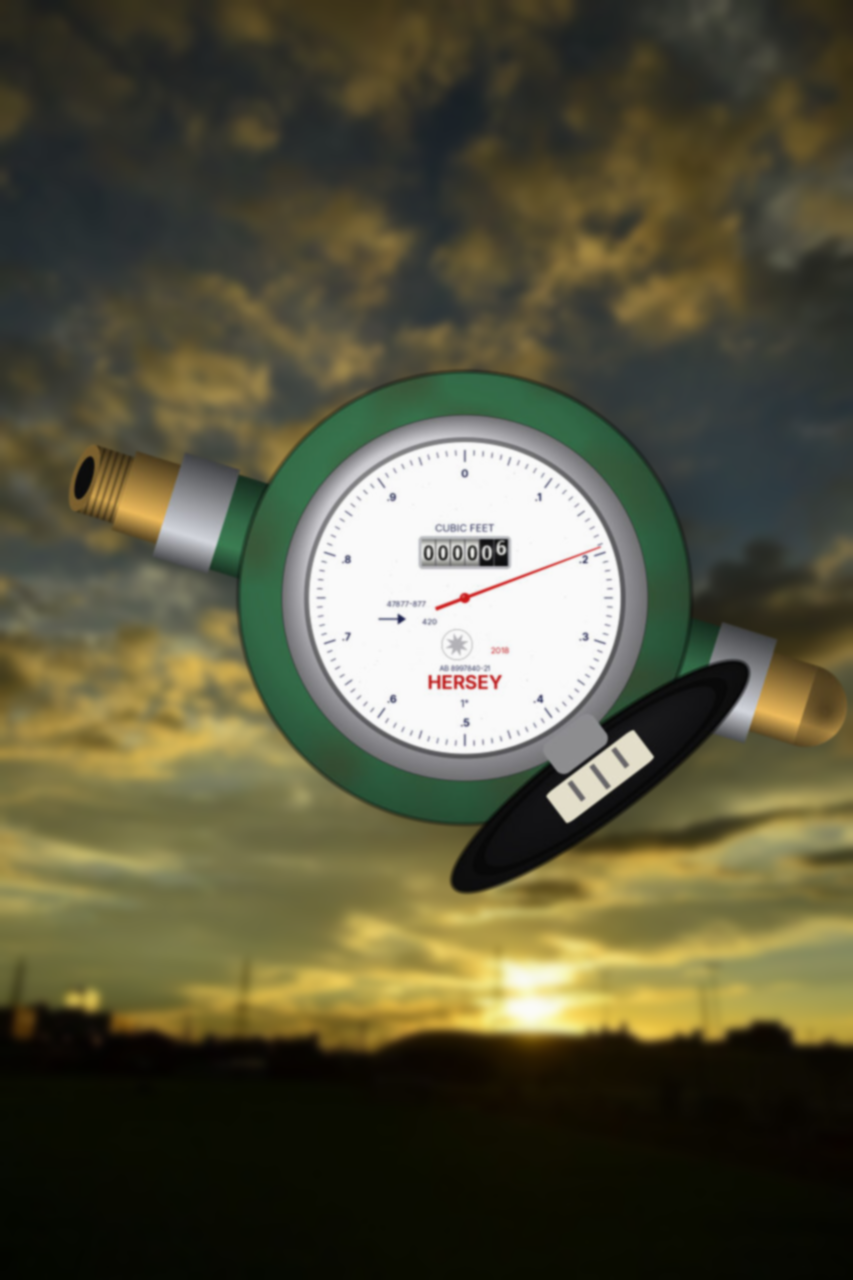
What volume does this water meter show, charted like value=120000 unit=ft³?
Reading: value=6.19 unit=ft³
